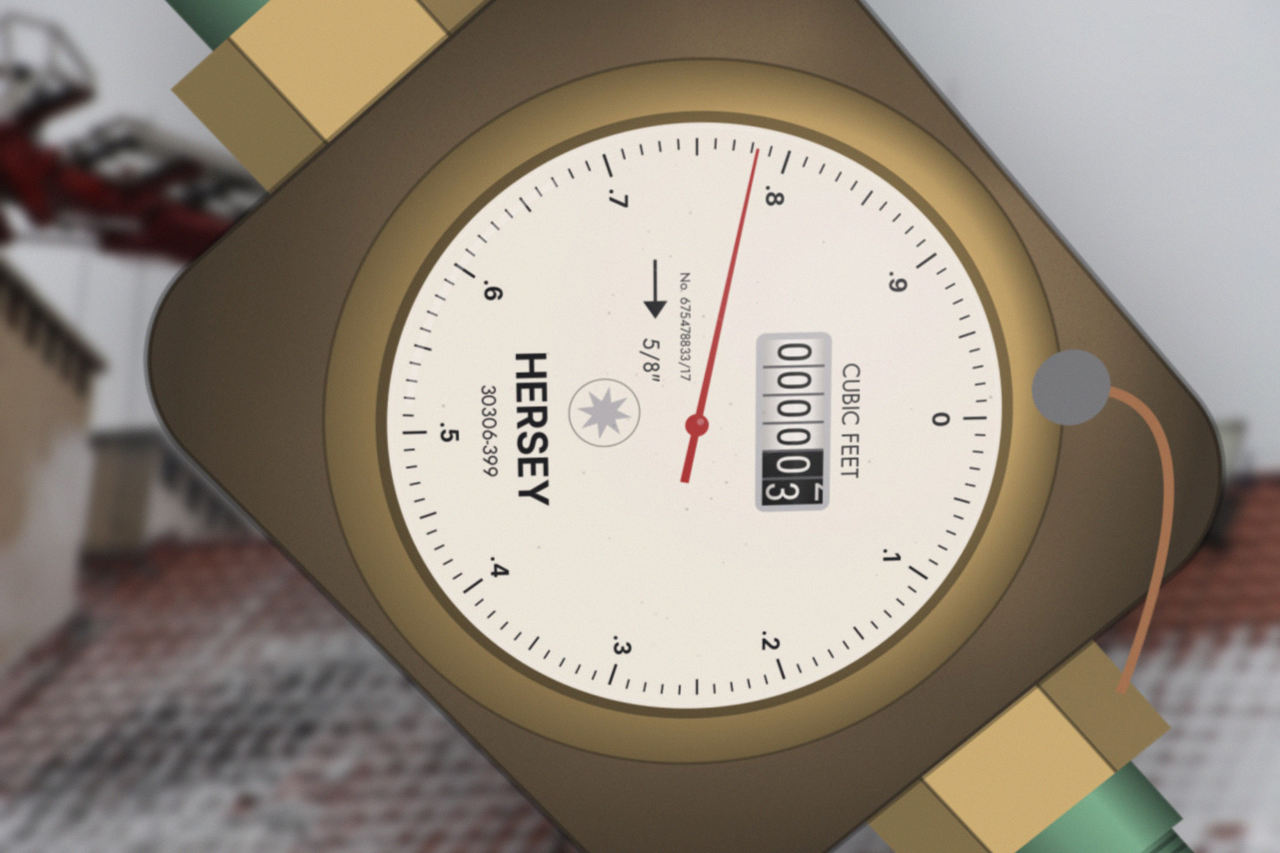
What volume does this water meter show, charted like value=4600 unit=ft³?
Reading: value=2.78 unit=ft³
